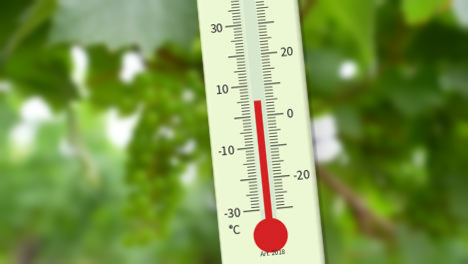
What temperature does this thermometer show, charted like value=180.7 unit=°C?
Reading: value=5 unit=°C
